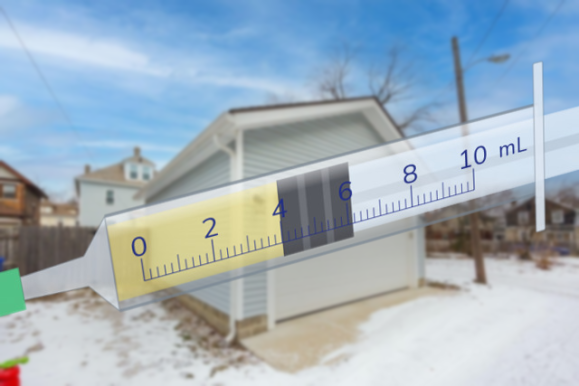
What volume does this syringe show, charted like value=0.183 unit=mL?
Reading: value=4 unit=mL
